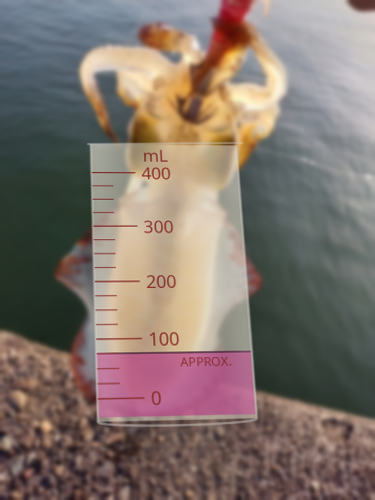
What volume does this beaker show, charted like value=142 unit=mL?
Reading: value=75 unit=mL
